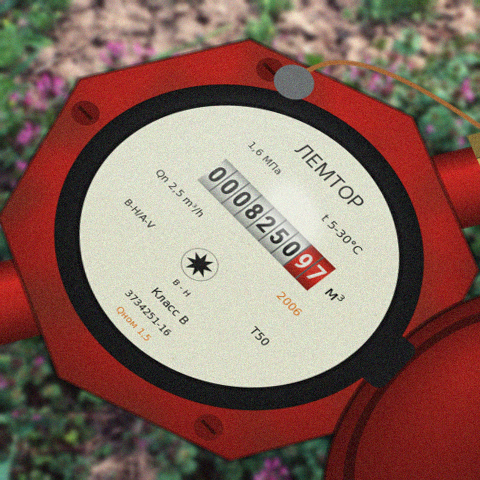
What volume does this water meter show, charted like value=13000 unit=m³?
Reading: value=8250.97 unit=m³
